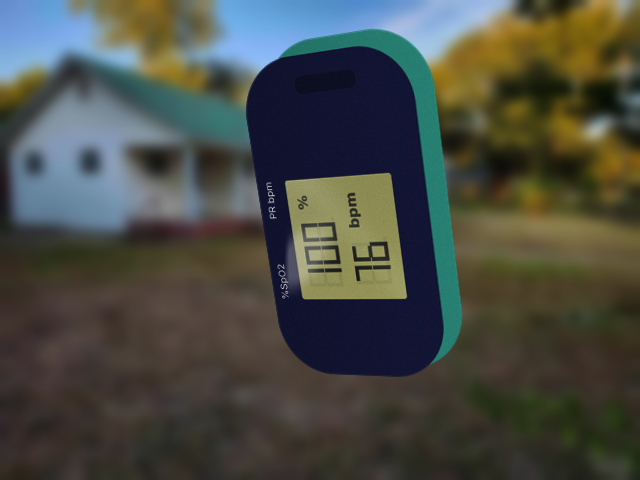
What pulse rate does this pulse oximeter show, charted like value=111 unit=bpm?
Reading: value=76 unit=bpm
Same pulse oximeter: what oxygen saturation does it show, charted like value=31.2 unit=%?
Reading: value=100 unit=%
